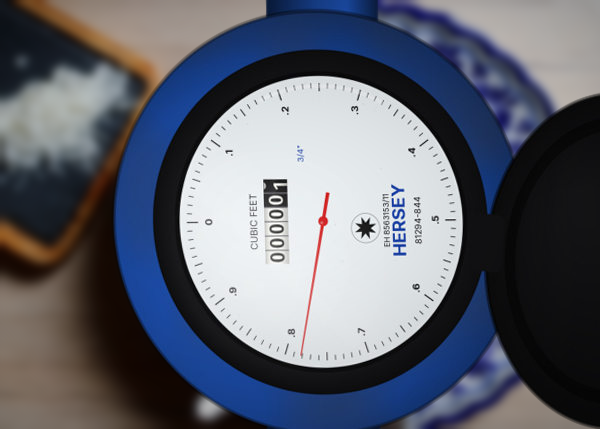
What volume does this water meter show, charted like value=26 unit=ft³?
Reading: value=0.78 unit=ft³
